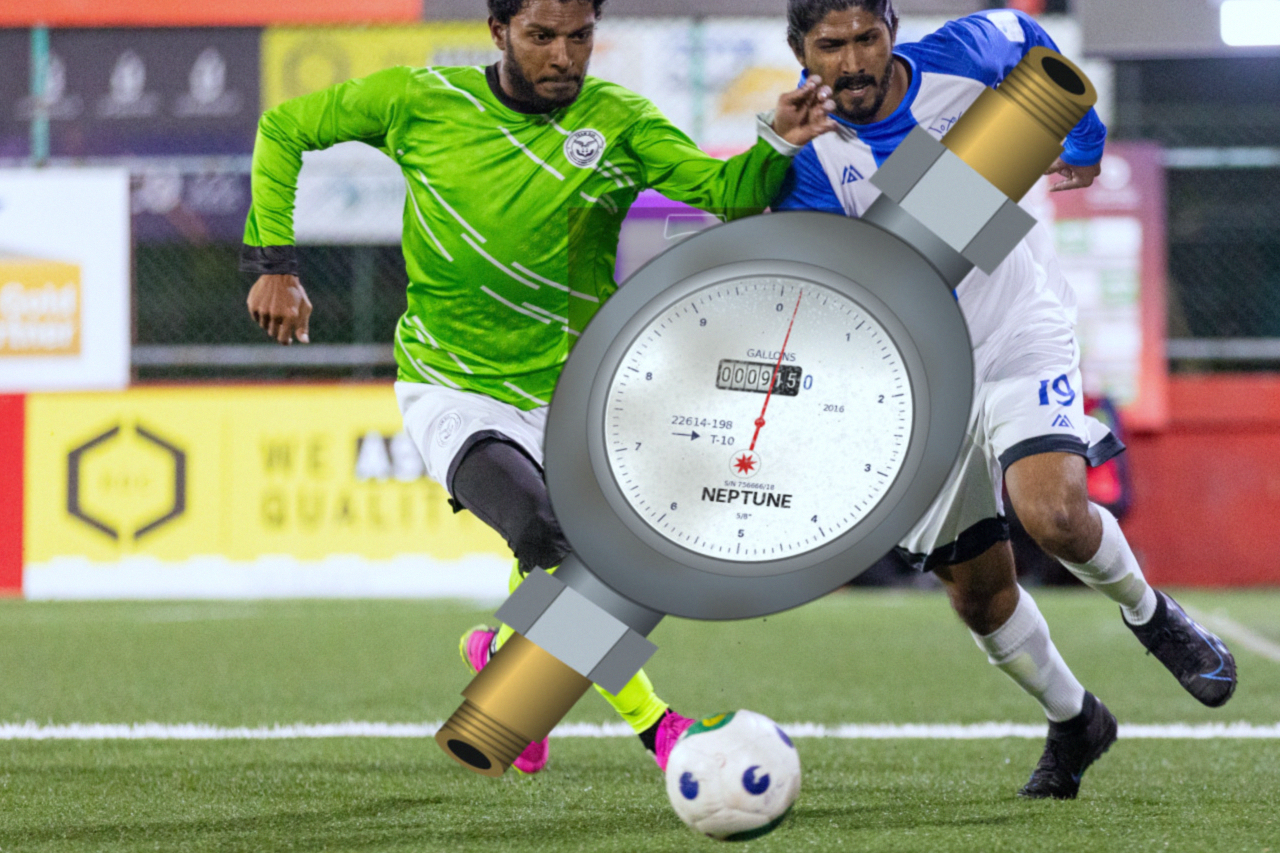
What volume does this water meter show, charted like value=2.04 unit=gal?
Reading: value=9150.2 unit=gal
